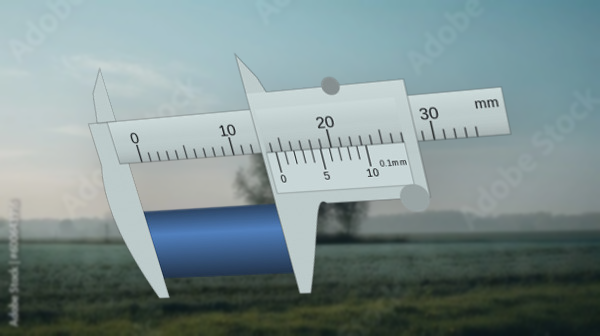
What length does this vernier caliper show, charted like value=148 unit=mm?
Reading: value=14.4 unit=mm
